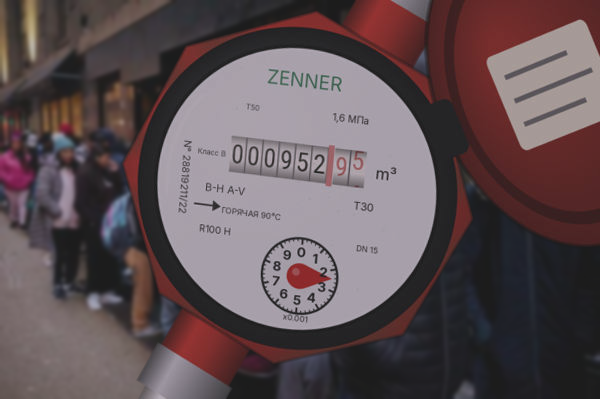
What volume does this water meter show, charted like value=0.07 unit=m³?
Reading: value=952.952 unit=m³
